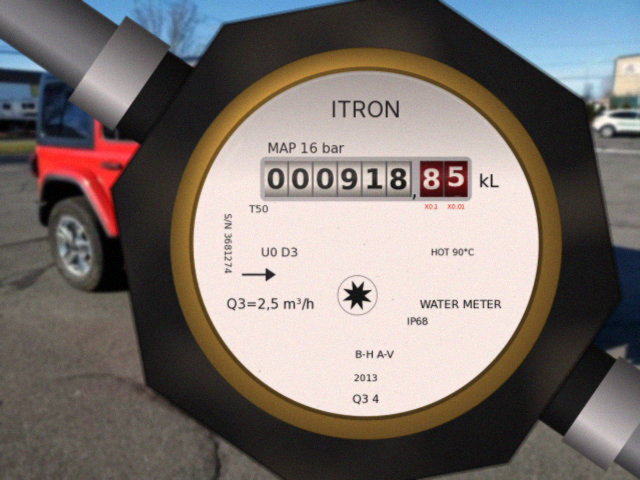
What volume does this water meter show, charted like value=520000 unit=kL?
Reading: value=918.85 unit=kL
